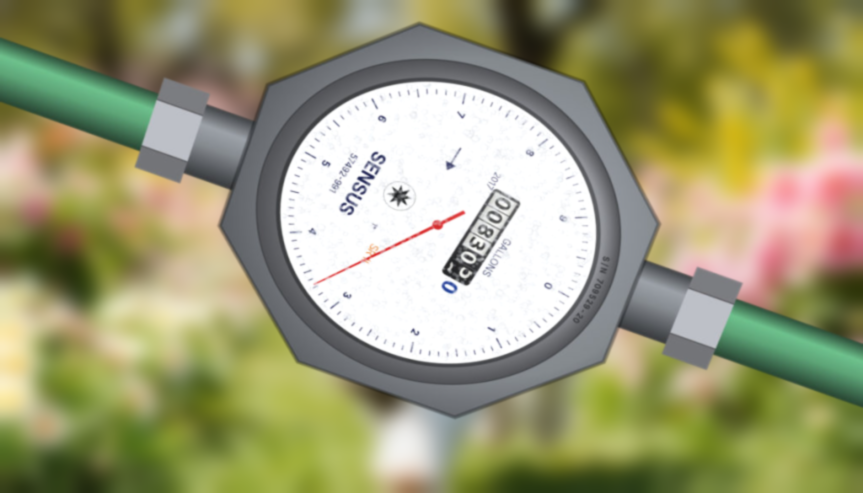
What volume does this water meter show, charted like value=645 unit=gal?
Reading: value=83053.3 unit=gal
